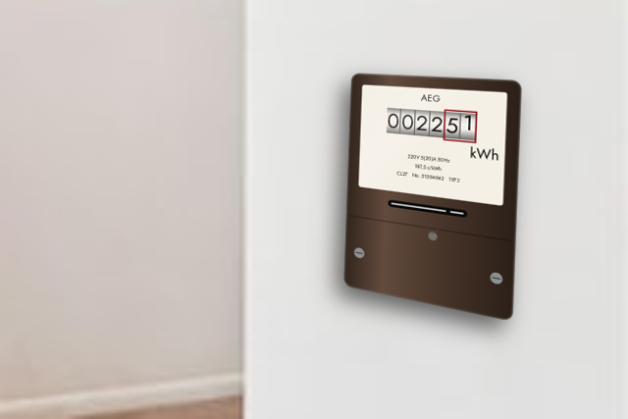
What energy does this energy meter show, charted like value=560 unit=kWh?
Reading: value=22.51 unit=kWh
